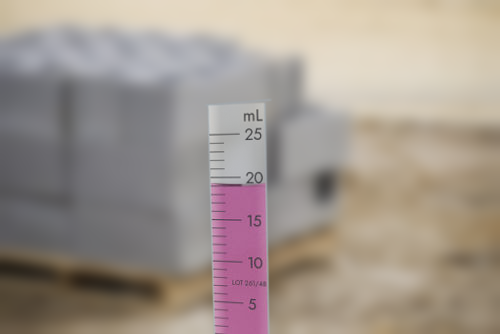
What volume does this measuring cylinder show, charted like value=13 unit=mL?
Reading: value=19 unit=mL
